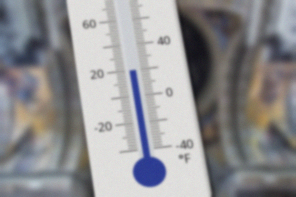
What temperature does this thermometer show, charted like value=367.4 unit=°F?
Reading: value=20 unit=°F
